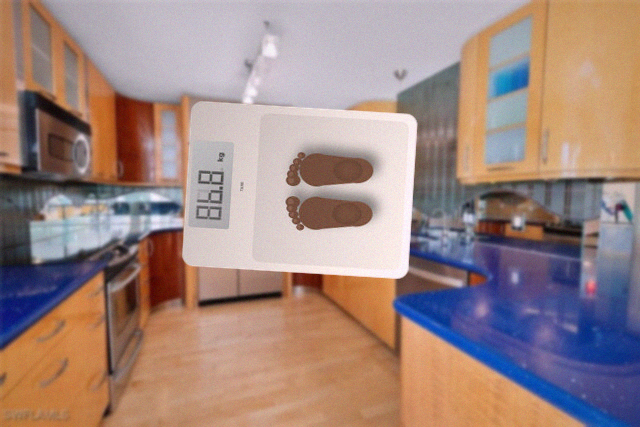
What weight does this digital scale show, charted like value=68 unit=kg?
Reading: value=86.8 unit=kg
